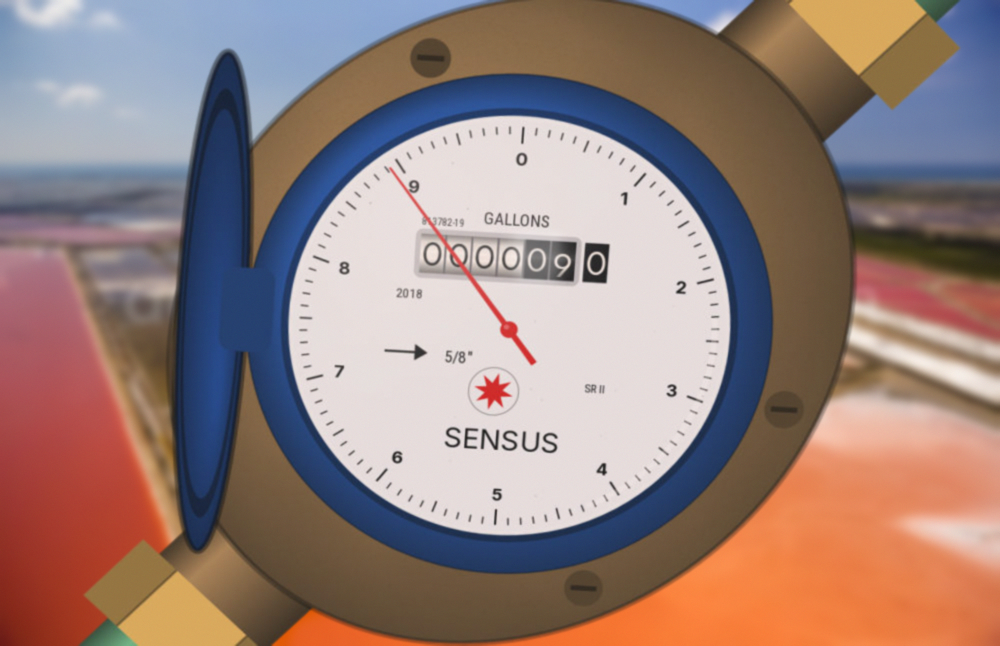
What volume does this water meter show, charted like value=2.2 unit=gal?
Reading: value=88.9 unit=gal
